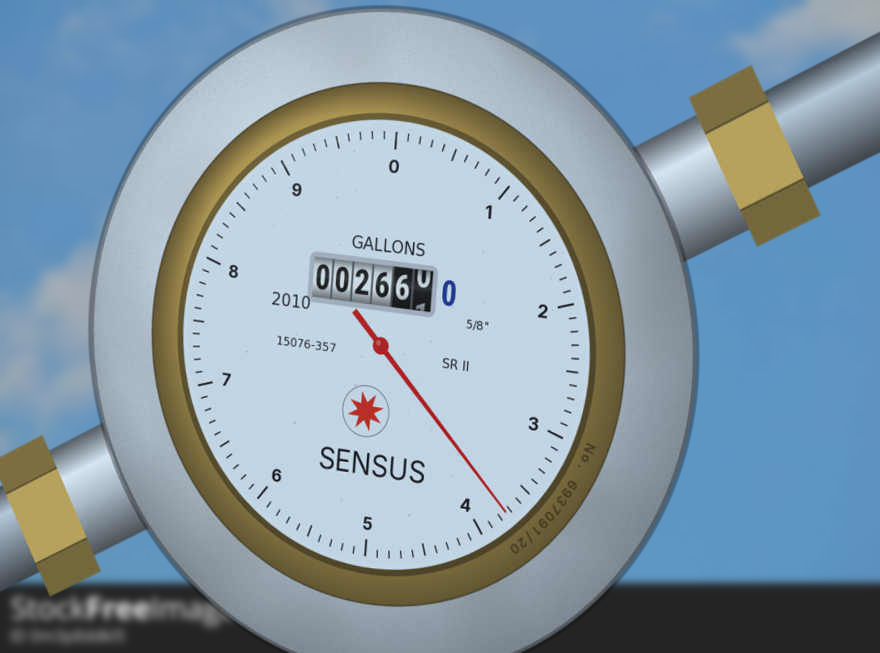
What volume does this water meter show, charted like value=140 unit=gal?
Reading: value=26603.7 unit=gal
